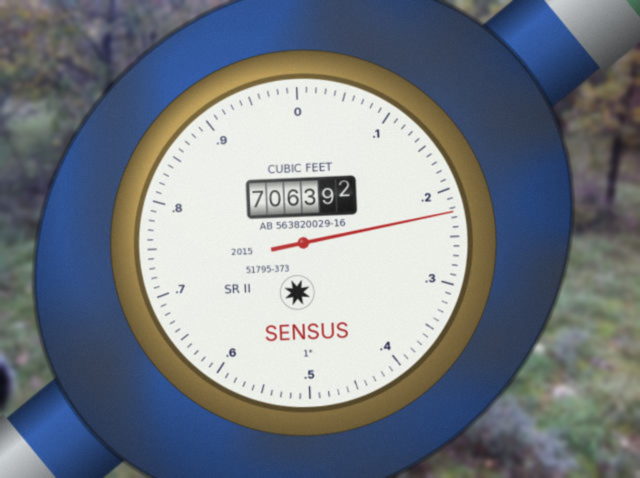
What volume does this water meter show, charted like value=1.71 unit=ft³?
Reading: value=706392.22 unit=ft³
